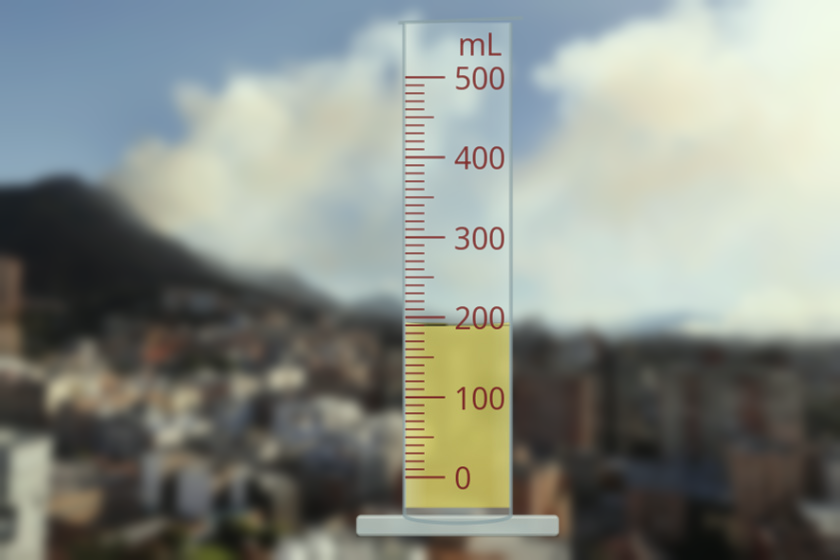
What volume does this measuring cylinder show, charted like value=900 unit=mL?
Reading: value=190 unit=mL
